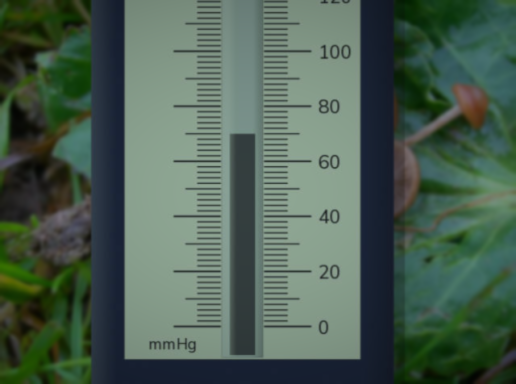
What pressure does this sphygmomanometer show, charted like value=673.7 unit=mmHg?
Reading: value=70 unit=mmHg
